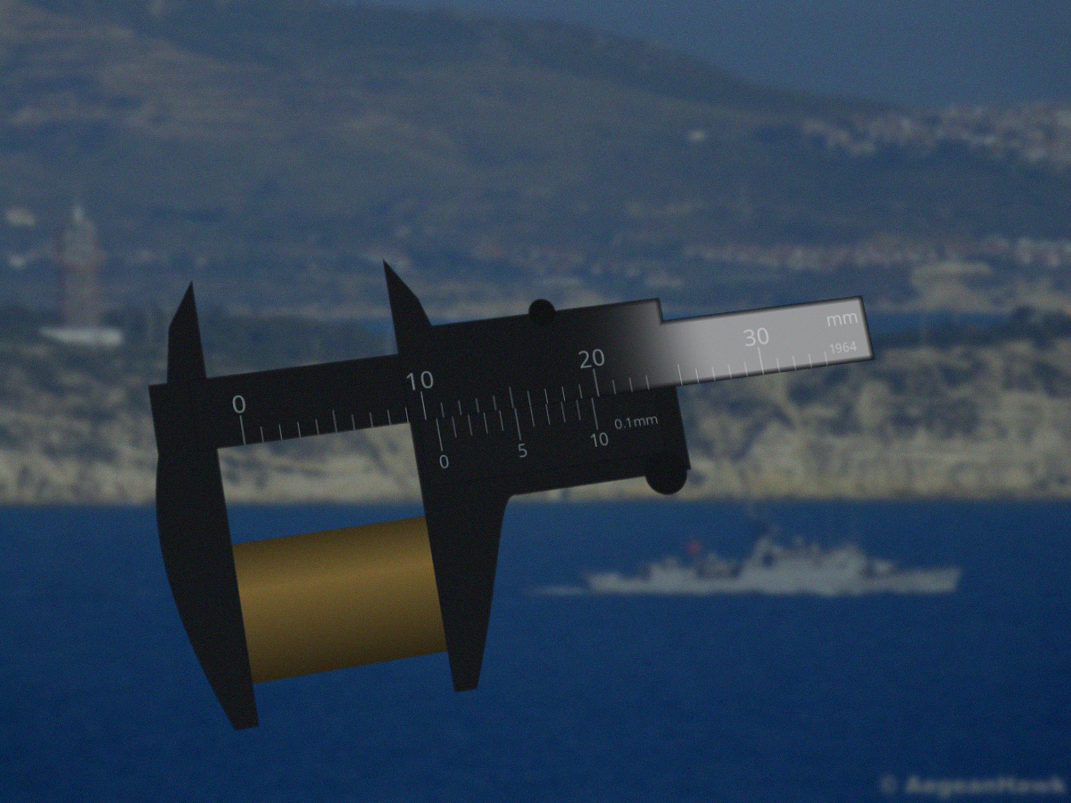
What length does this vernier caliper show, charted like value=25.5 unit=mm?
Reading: value=10.6 unit=mm
